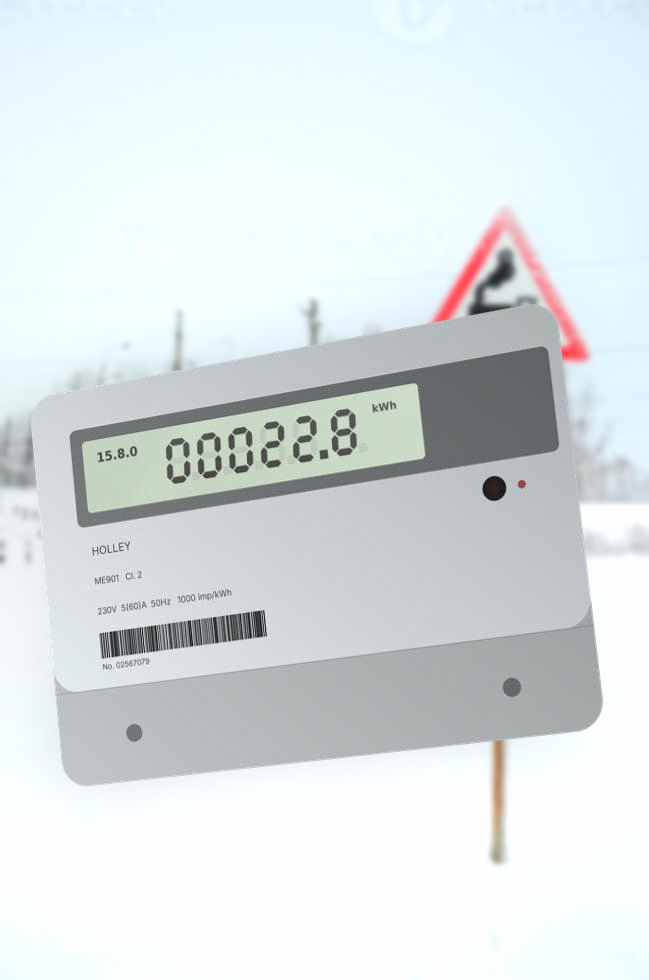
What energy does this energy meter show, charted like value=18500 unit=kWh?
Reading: value=22.8 unit=kWh
